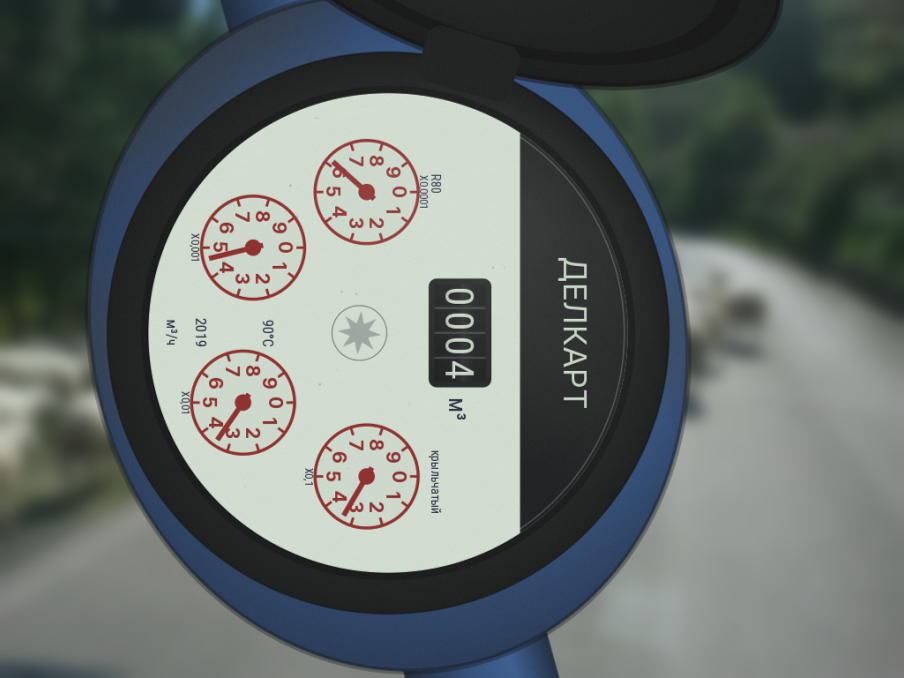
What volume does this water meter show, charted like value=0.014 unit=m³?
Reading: value=4.3346 unit=m³
